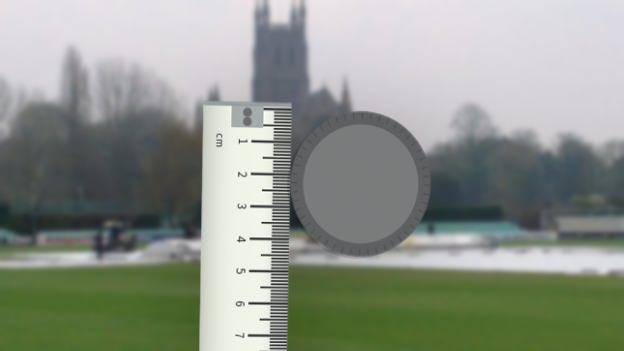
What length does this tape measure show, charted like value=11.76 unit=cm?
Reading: value=4.5 unit=cm
